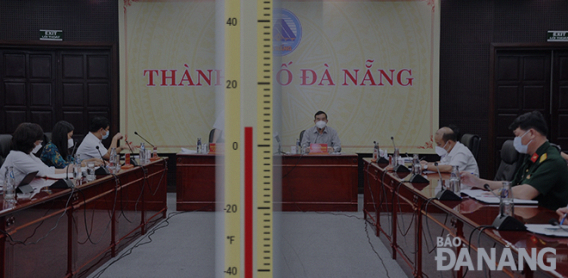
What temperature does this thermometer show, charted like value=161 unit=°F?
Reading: value=6 unit=°F
